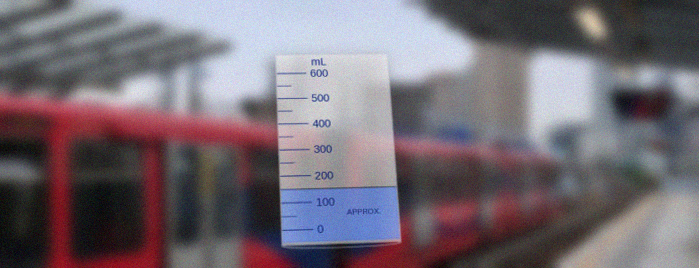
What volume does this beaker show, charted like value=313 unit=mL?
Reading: value=150 unit=mL
